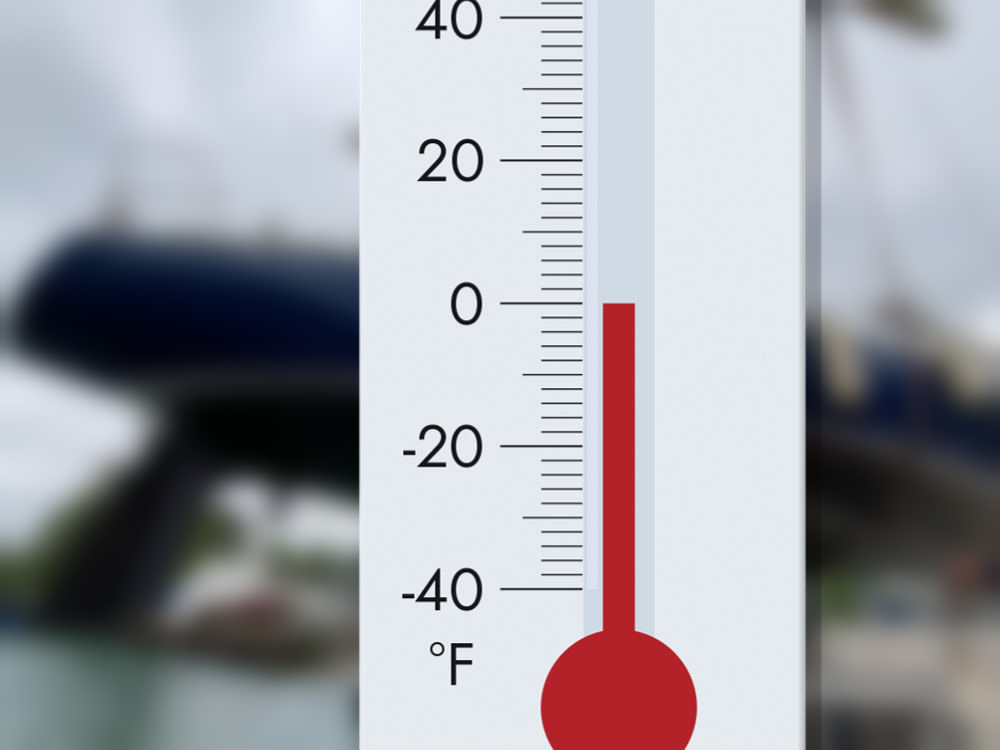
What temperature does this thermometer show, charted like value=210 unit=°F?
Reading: value=0 unit=°F
